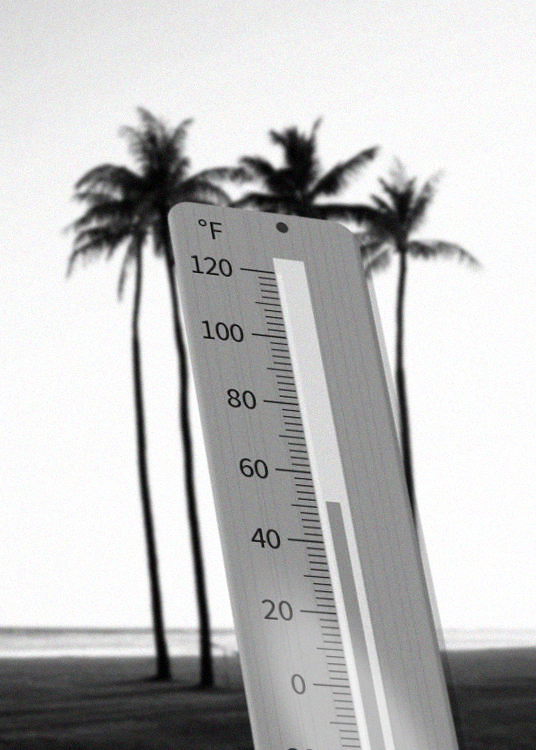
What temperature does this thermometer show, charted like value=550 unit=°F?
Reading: value=52 unit=°F
